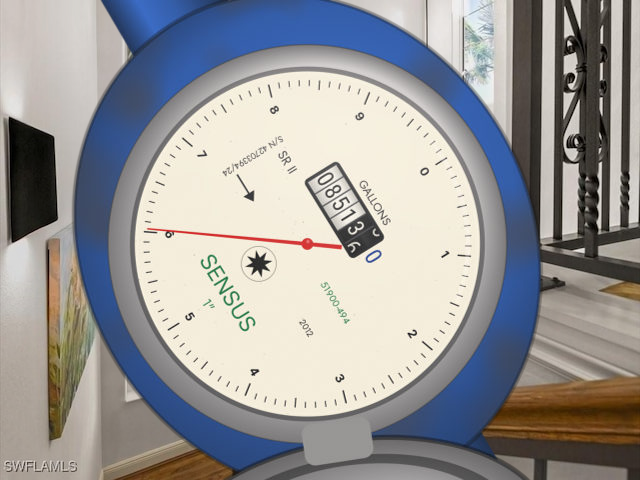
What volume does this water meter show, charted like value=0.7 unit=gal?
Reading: value=851356.0 unit=gal
